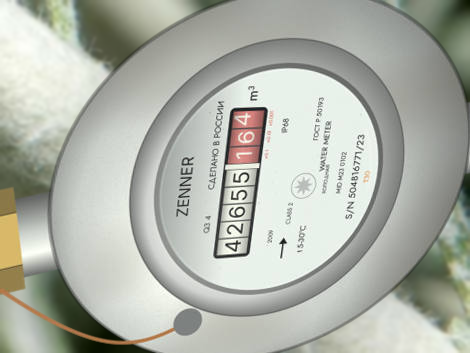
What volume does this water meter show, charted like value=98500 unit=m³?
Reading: value=42655.164 unit=m³
